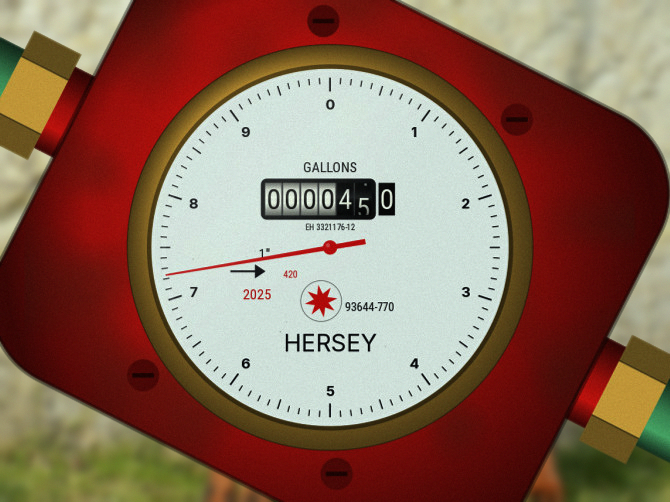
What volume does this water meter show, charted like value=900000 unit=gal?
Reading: value=447.2 unit=gal
